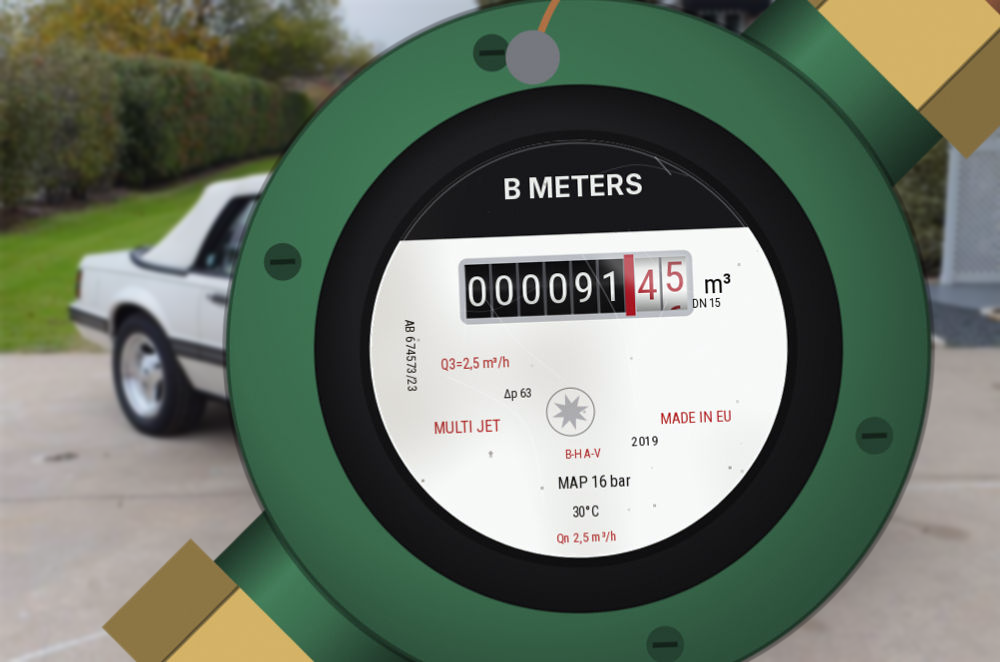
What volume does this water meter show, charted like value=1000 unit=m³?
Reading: value=91.45 unit=m³
